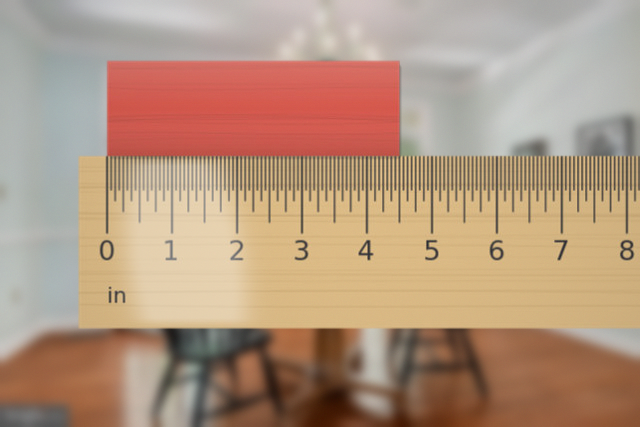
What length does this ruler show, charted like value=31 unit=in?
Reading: value=4.5 unit=in
